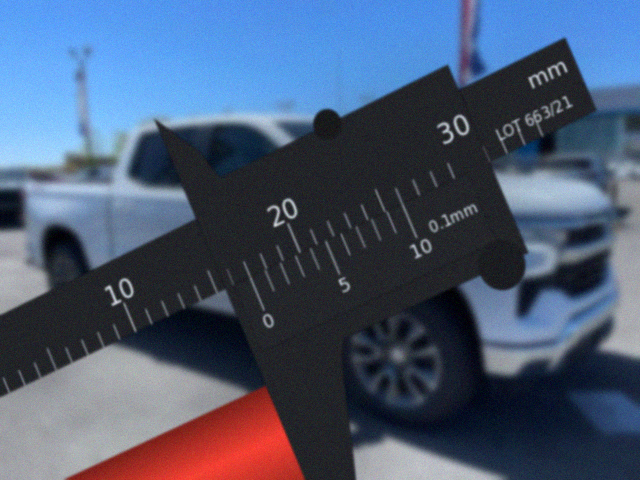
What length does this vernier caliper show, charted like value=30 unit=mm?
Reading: value=17.0 unit=mm
